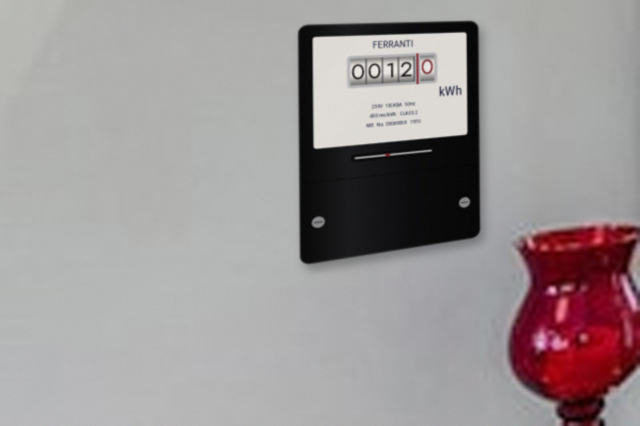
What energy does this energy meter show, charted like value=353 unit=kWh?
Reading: value=12.0 unit=kWh
